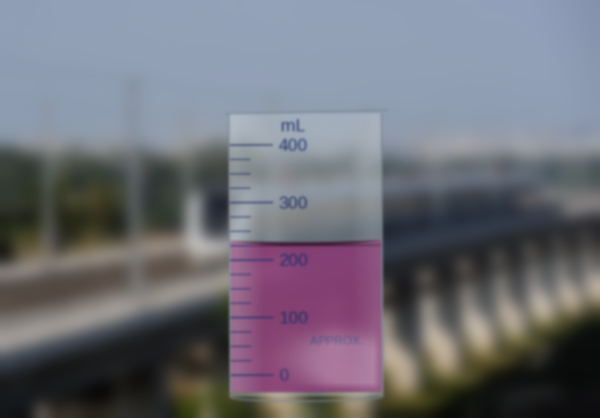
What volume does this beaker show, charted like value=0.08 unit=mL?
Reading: value=225 unit=mL
